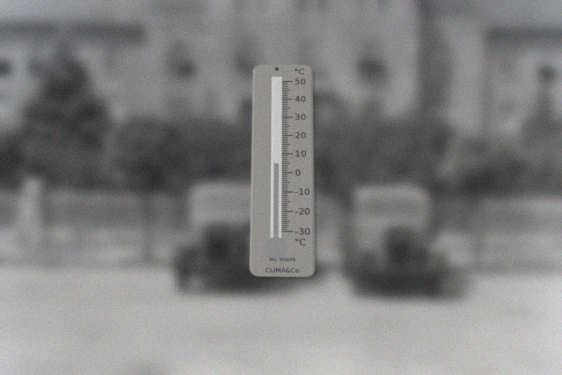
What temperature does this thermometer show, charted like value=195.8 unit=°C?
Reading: value=5 unit=°C
